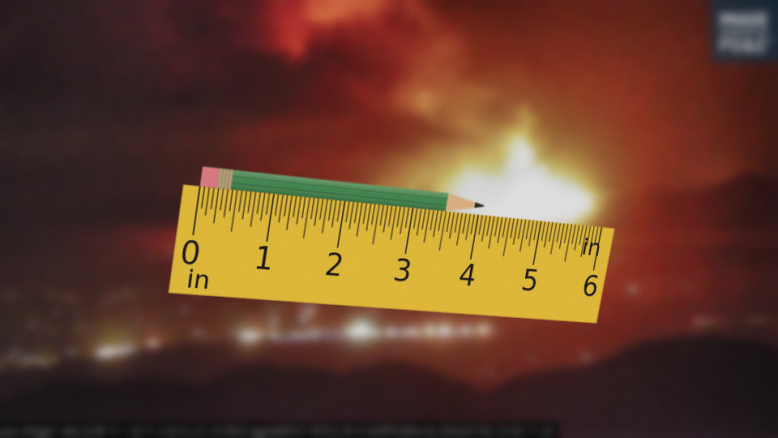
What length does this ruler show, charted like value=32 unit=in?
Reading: value=4.0625 unit=in
